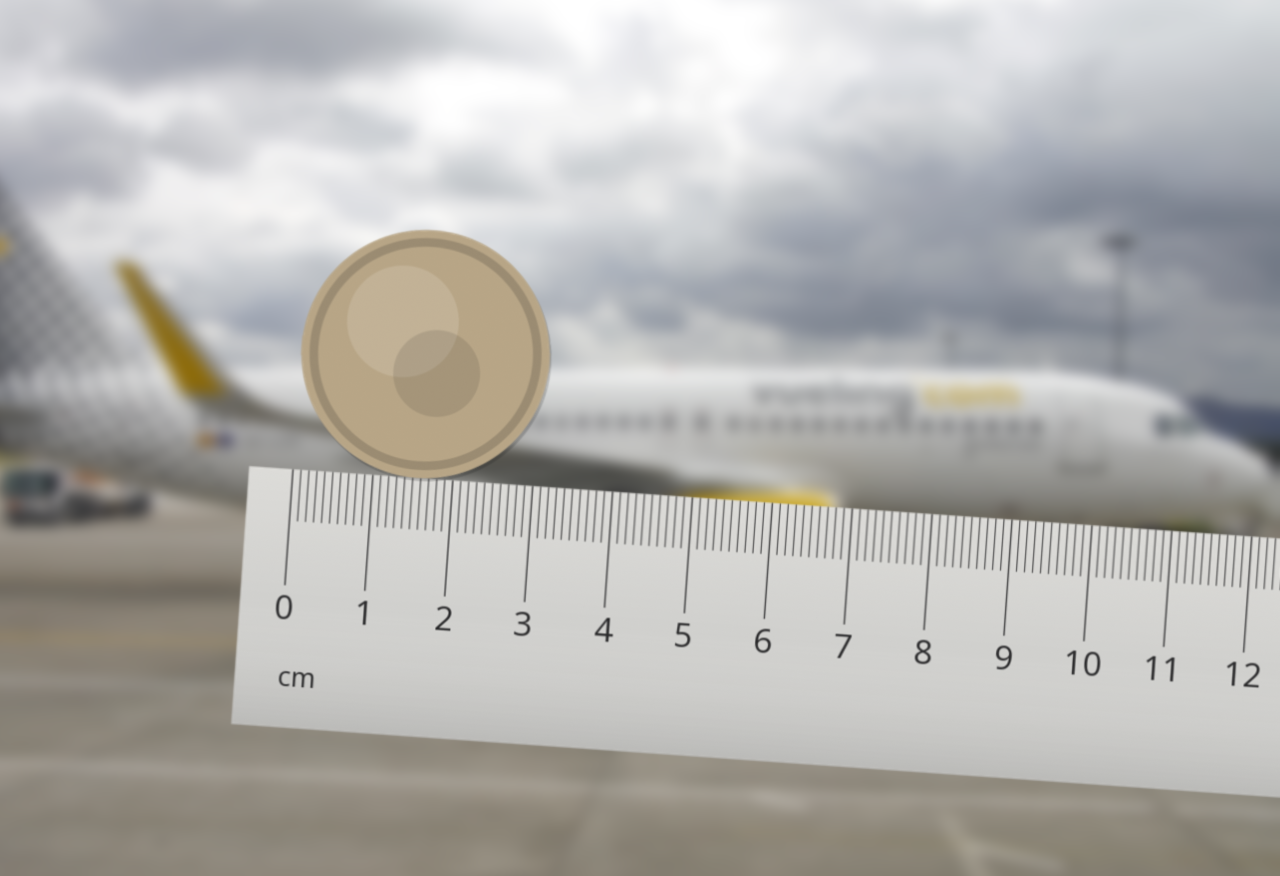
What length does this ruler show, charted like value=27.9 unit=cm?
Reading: value=3.1 unit=cm
